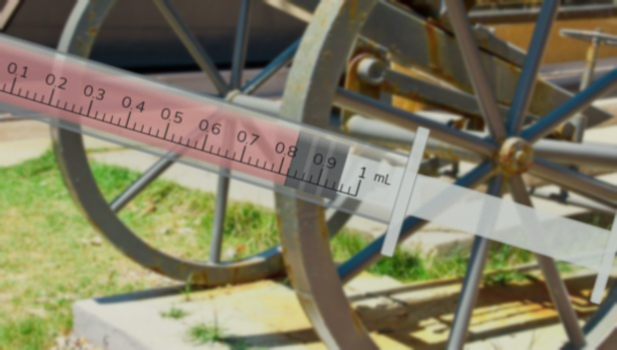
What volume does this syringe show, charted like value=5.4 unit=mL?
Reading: value=0.82 unit=mL
